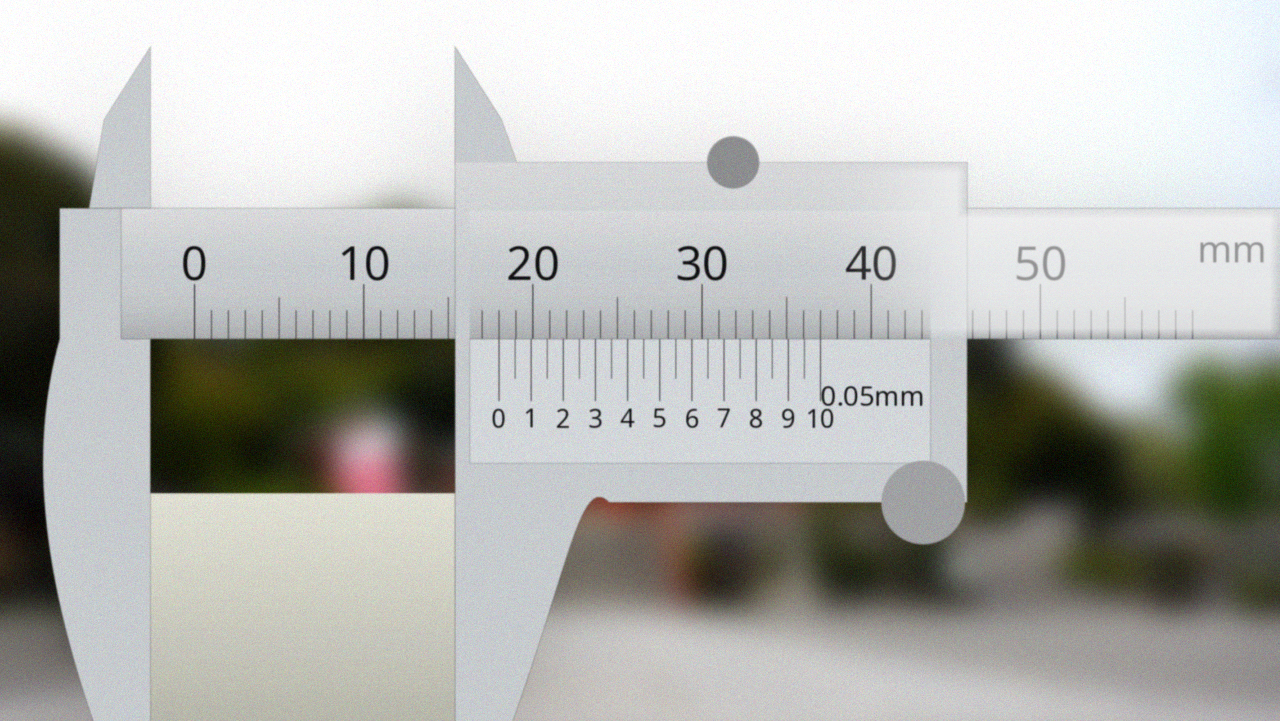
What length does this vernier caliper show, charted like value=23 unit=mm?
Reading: value=18.0 unit=mm
